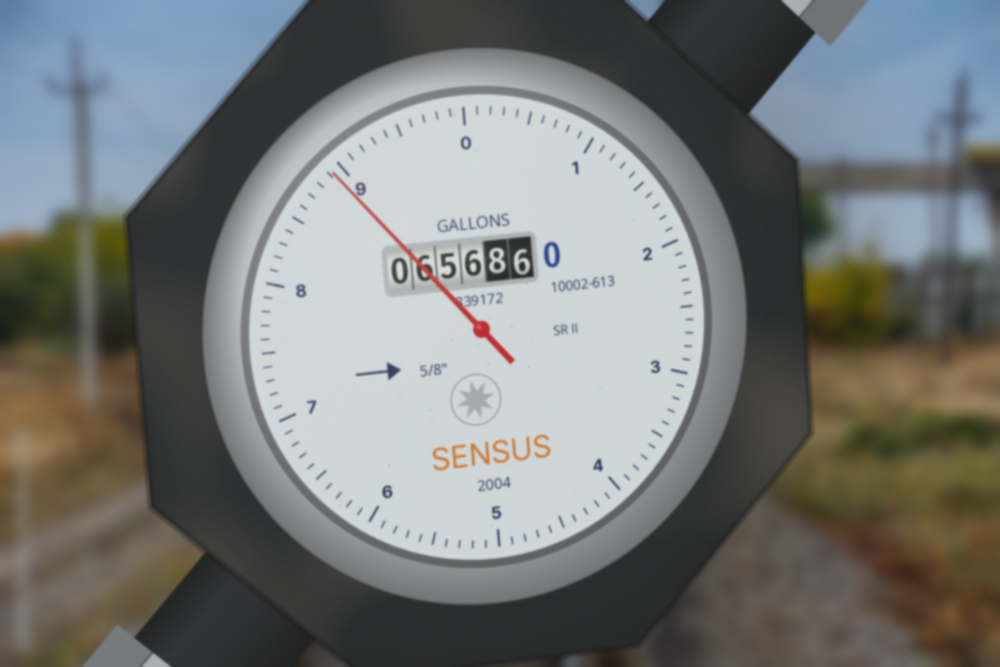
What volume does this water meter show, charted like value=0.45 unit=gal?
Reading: value=656858.9 unit=gal
